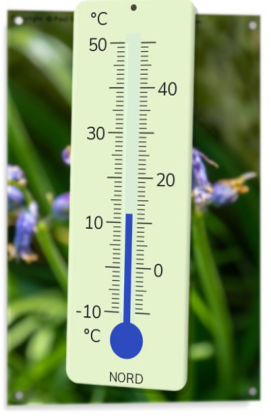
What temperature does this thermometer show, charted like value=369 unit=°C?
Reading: value=12 unit=°C
